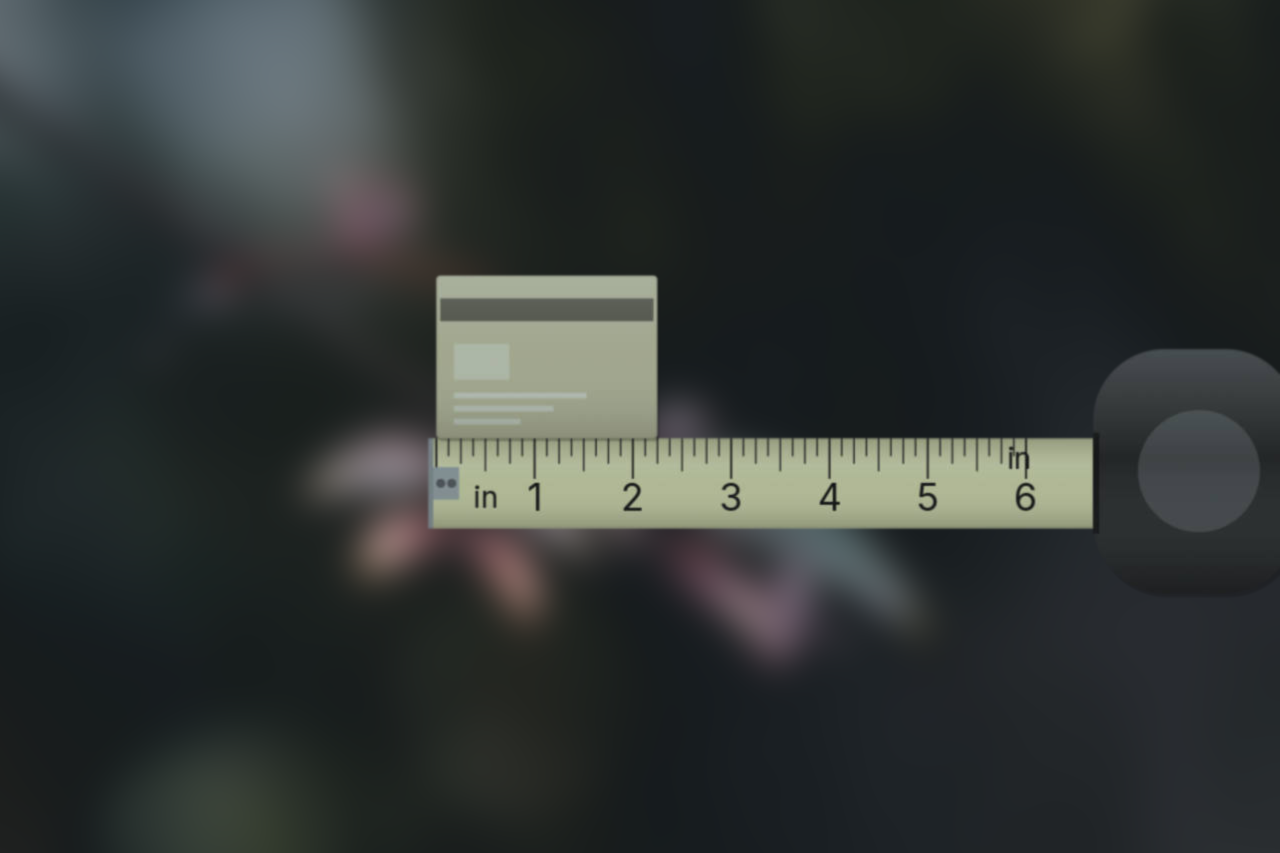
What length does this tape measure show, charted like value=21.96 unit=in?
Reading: value=2.25 unit=in
